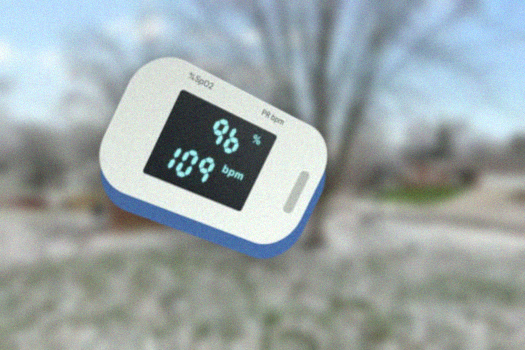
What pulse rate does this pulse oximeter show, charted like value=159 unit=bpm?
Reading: value=109 unit=bpm
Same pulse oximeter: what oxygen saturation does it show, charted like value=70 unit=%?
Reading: value=96 unit=%
